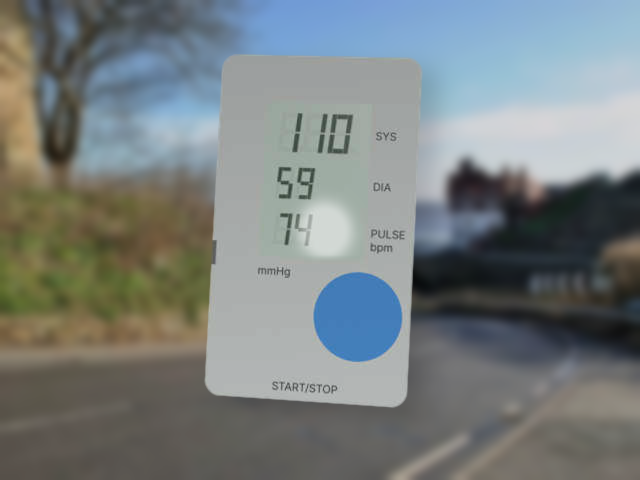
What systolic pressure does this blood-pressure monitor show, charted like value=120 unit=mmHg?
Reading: value=110 unit=mmHg
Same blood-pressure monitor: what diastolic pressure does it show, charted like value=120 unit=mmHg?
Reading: value=59 unit=mmHg
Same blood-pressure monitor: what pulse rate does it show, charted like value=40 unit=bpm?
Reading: value=74 unit=bpm
